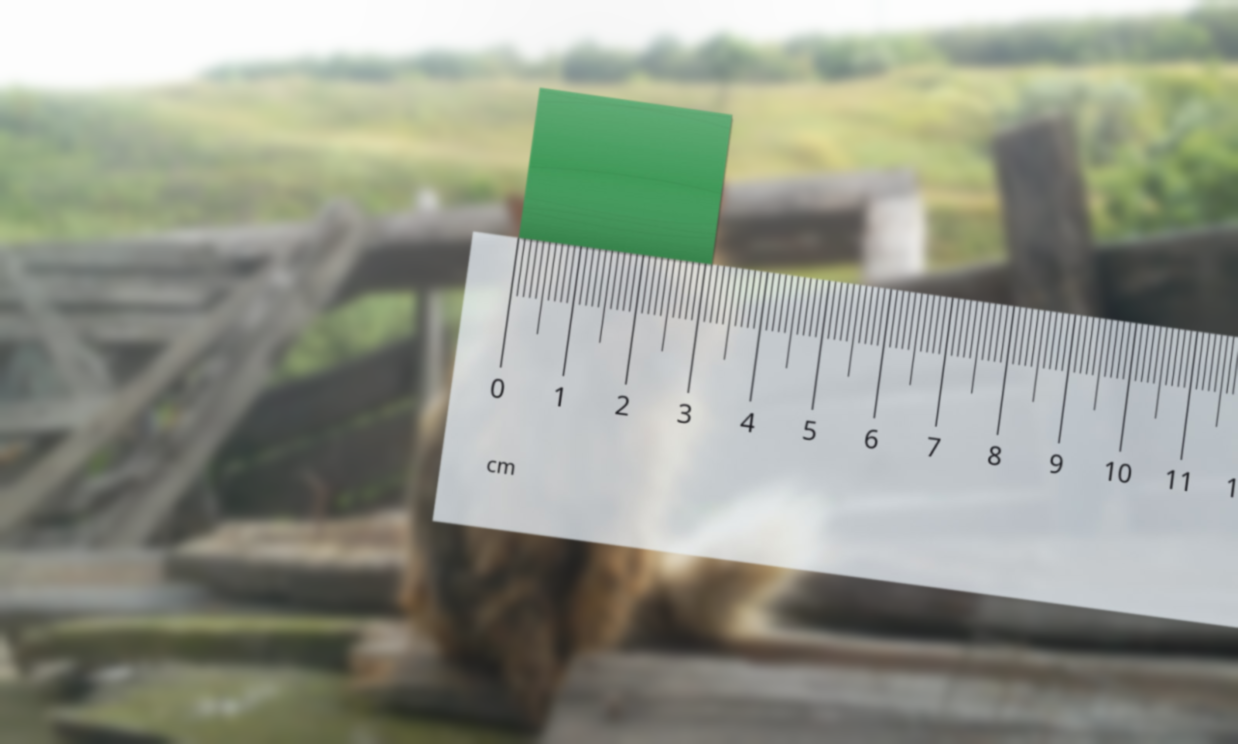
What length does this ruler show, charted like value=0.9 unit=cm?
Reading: value=3.1 unit=cm
